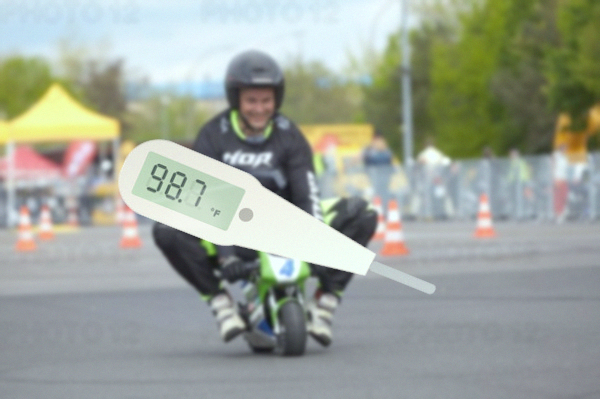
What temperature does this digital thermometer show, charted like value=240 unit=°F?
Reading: value=98.7 unit=°F
